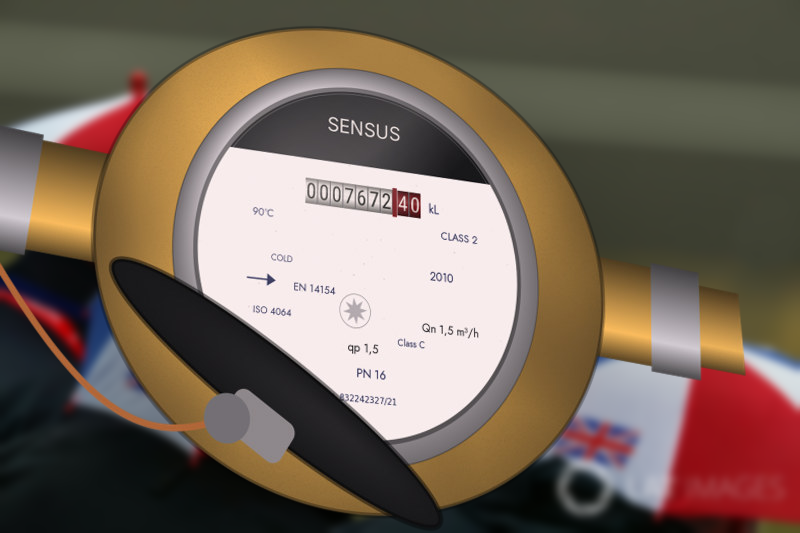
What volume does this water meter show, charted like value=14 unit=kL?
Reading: value=7672.40 unit=kL
